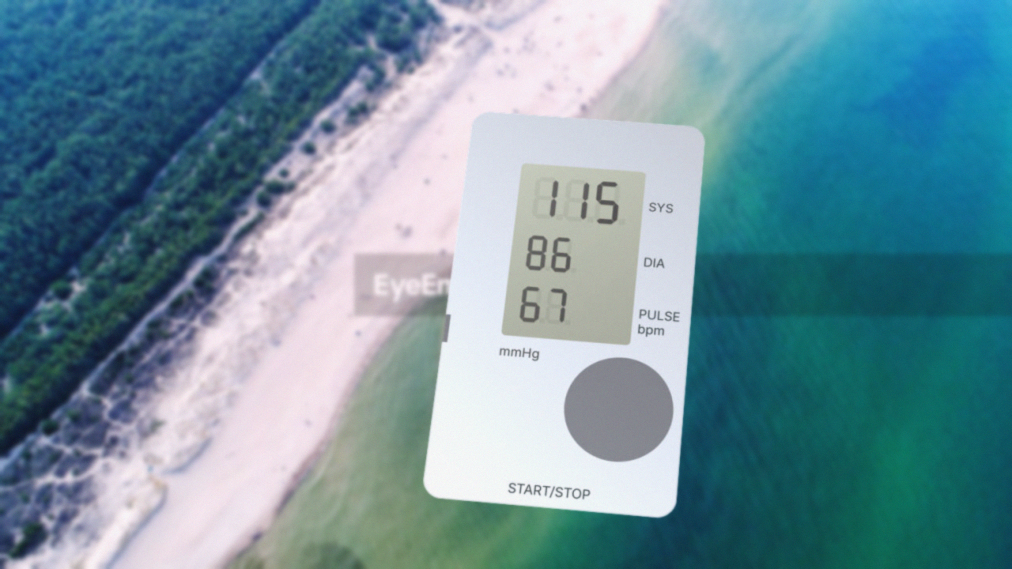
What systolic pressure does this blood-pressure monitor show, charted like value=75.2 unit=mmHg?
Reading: value=115 unit=mmHg
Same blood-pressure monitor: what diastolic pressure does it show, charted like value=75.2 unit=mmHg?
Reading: value=86 unit=mmHg
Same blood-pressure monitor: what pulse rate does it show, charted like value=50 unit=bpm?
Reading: value=67 unit=bpm
